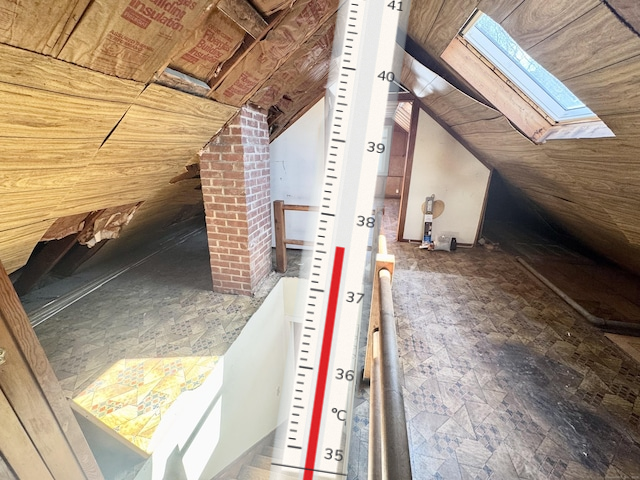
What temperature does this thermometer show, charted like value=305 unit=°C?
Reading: value=37.6 unit=°C
